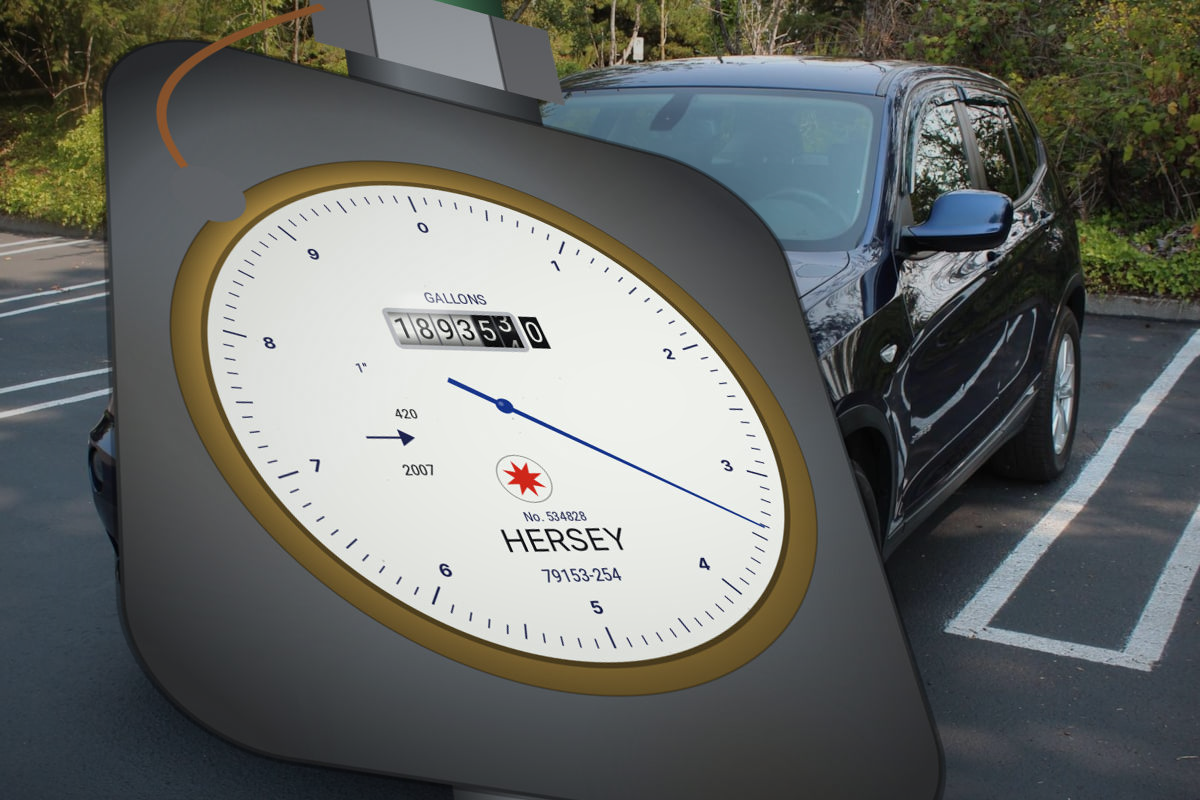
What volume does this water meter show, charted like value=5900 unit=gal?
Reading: value=1893533.4 unit=gal
